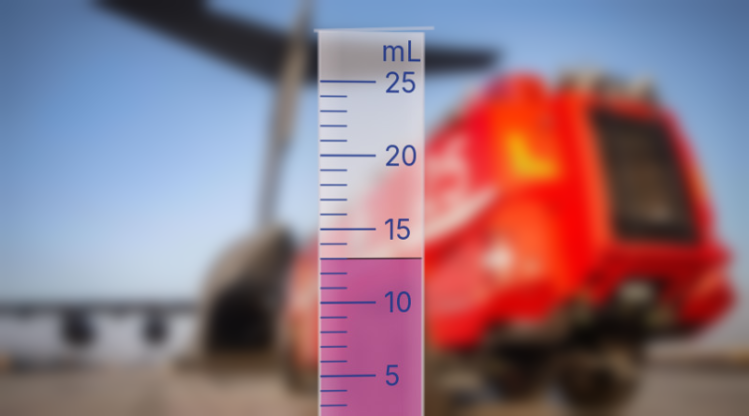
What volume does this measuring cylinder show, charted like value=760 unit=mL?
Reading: value=13 unit=mL
